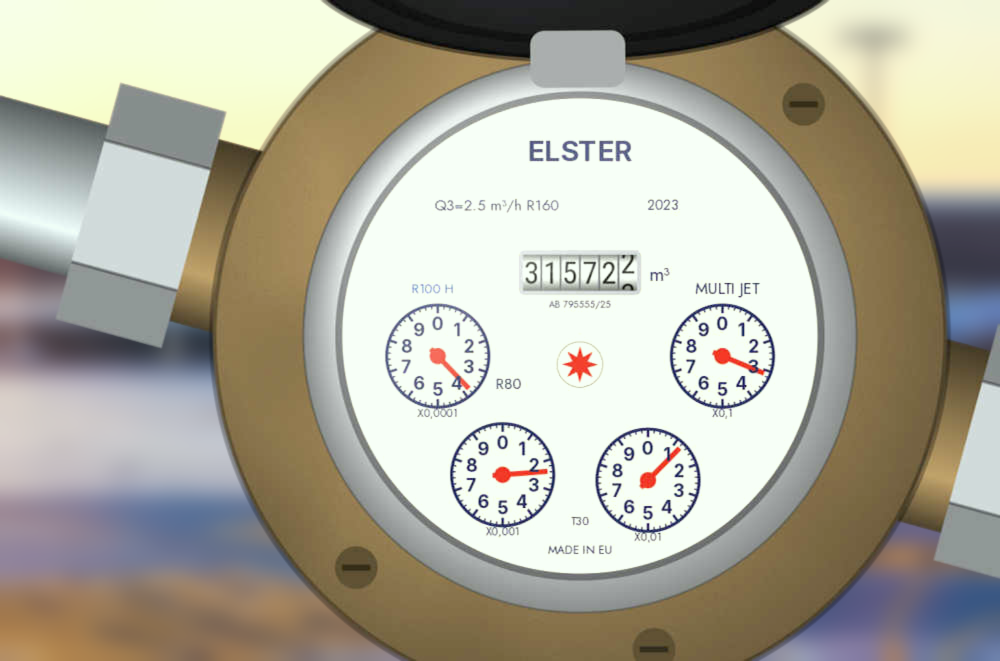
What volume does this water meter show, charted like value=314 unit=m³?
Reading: value=315722.3123 unit=m³
